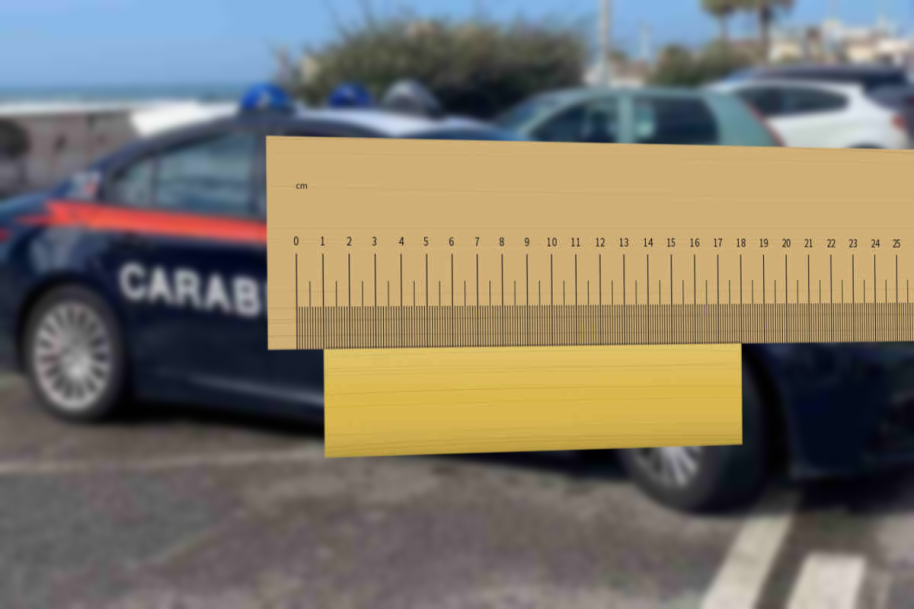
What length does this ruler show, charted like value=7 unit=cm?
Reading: value=17 unit=cm
